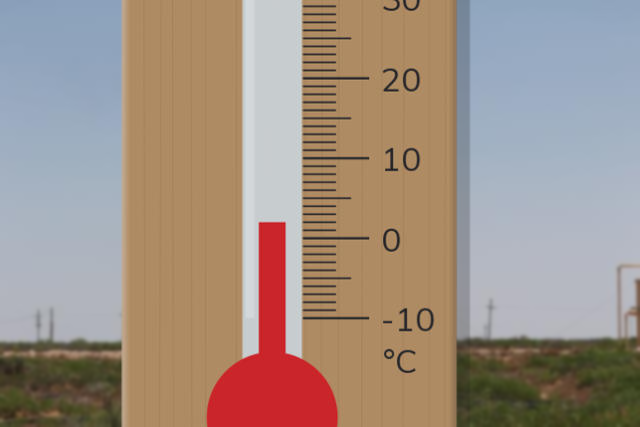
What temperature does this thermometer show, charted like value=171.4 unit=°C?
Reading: value=2 unit=°C
